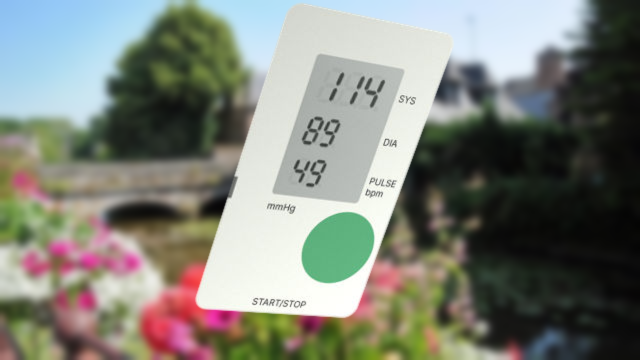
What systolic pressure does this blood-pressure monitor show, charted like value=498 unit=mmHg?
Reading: value=114 unit=mmHg
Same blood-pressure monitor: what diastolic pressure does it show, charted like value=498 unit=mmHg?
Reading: value=89 unit=mmHg
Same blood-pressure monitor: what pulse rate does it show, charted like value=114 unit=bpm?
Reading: value=49 unit=bpm
